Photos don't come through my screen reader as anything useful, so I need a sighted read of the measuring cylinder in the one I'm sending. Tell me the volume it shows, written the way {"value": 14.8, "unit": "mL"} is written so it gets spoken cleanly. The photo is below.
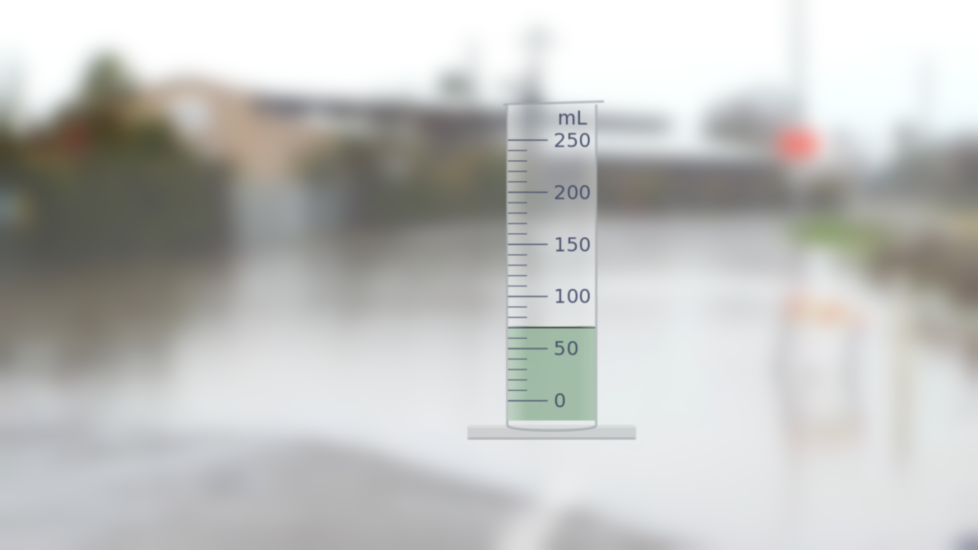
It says {"value": 70, "unit": "mL"}
